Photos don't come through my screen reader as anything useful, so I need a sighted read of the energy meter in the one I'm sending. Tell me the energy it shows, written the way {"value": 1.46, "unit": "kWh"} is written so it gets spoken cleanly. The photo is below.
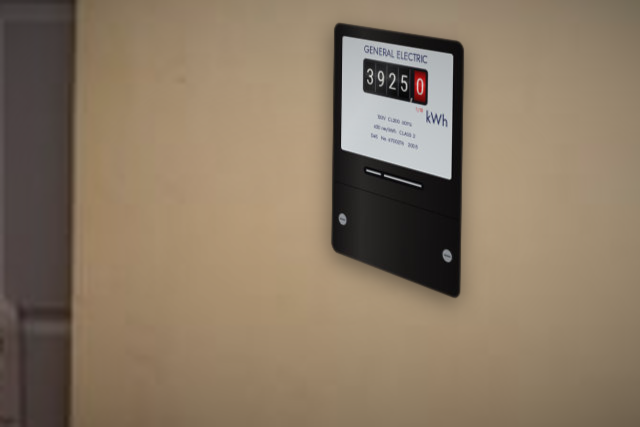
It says {"value": 3925.0, "unit": "kWh"}
